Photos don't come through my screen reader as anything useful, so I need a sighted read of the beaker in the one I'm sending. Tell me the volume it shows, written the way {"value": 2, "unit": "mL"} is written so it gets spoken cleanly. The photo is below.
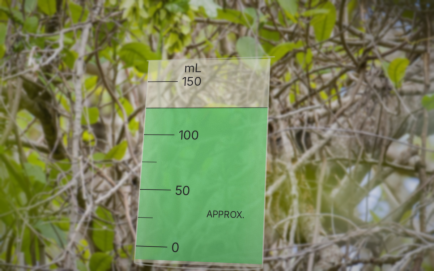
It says {"value": 125, "unit": "mL"}
